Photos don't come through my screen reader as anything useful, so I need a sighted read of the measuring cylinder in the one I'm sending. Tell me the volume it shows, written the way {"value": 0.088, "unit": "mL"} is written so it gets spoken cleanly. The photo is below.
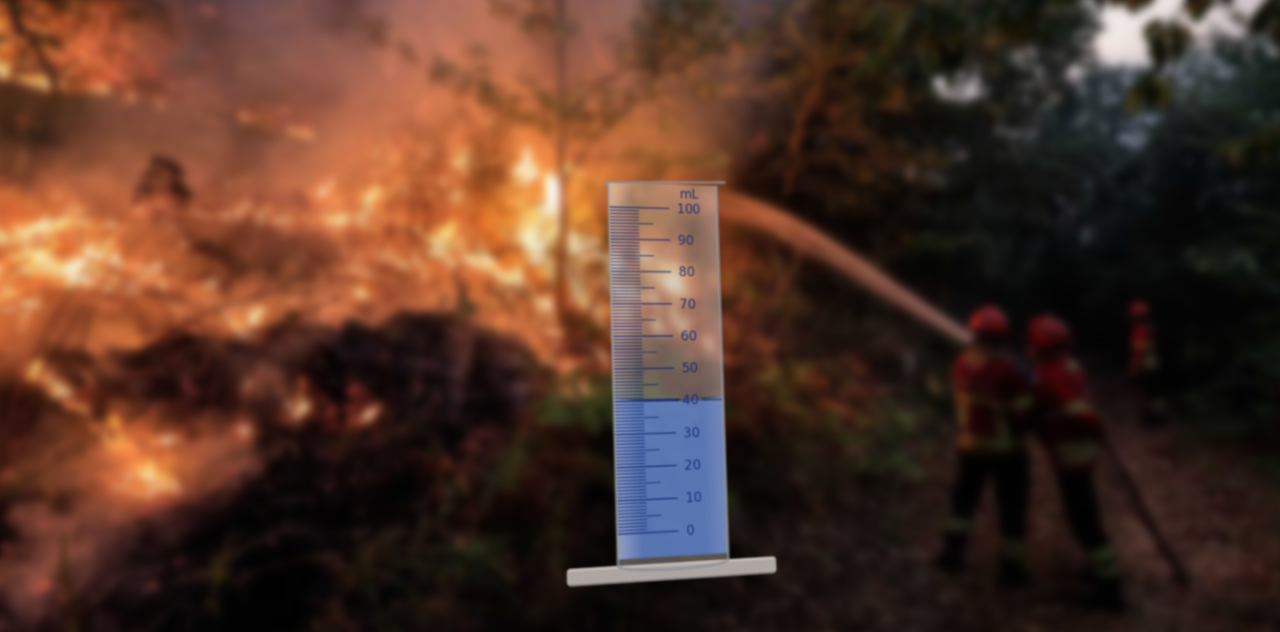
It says {"value": 40, "unit": "mL"}
